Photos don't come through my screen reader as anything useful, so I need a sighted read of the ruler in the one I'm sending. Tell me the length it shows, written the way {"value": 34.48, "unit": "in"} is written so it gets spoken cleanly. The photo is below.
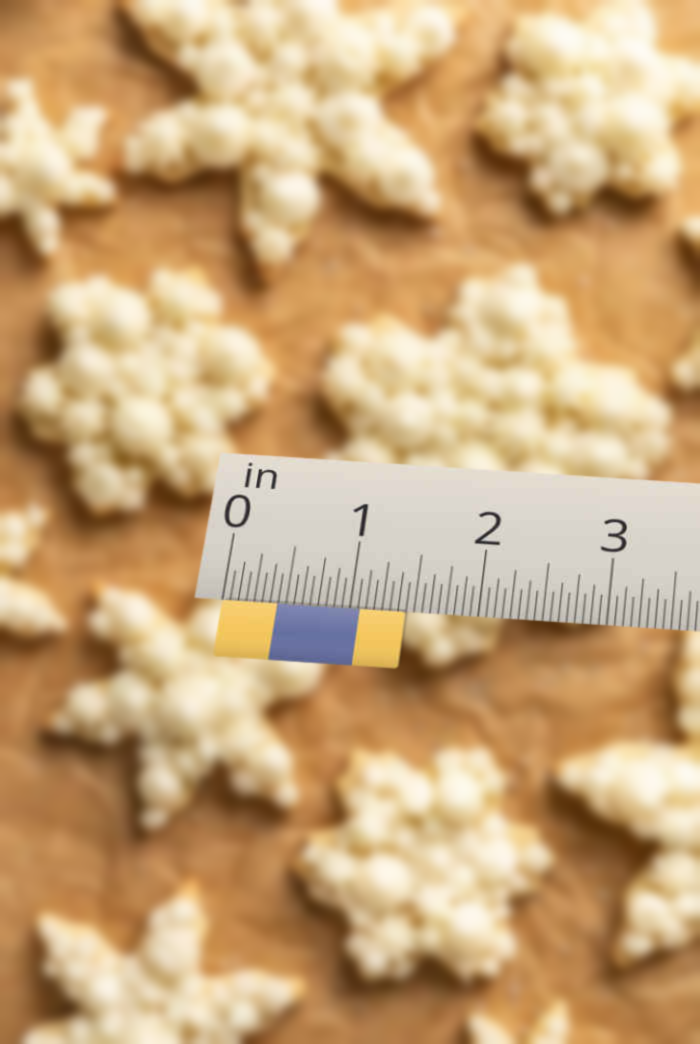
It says {"value": 1.4375, "unit": "in"}
